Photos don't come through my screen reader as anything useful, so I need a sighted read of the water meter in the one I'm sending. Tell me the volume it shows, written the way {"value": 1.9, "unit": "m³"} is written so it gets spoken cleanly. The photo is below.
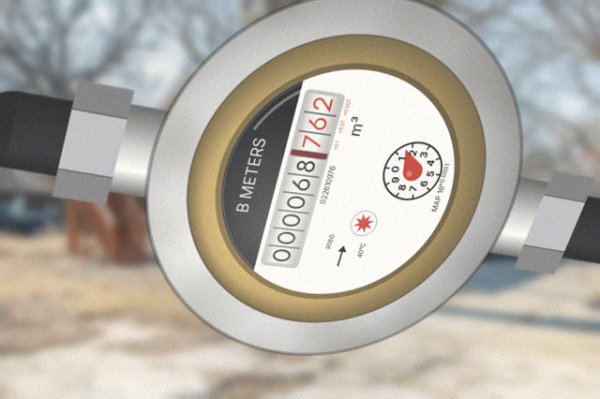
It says {"value": 68.7621, "unit": "m³"}
